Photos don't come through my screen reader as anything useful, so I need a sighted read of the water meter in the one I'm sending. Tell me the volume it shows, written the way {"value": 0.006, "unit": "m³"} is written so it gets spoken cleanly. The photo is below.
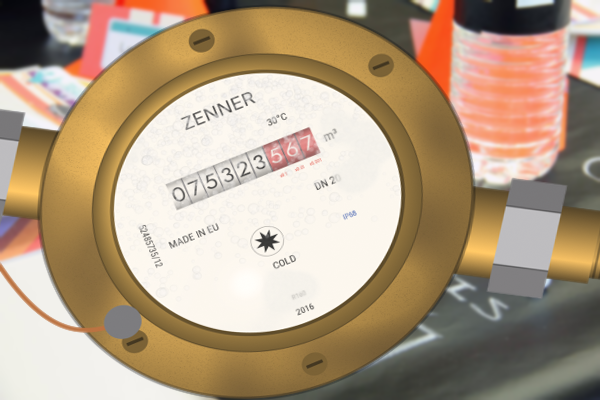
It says {"value": 75323.567, "unit": "m³"}
